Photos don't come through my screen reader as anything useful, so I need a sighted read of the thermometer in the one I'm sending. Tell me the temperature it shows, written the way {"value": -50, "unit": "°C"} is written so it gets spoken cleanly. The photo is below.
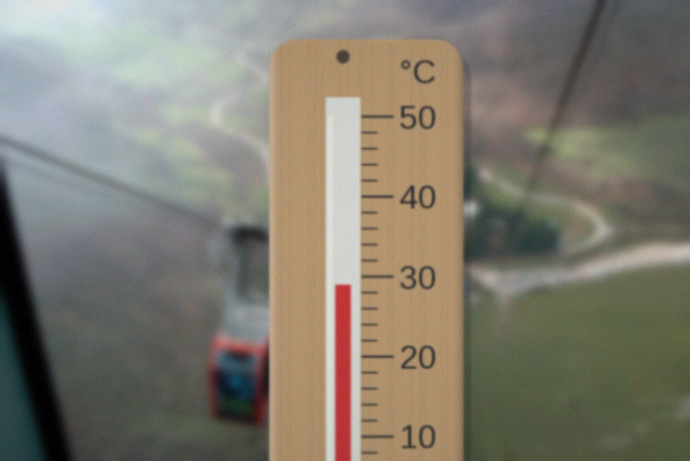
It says {"value": 29, "unit": "°C"}
